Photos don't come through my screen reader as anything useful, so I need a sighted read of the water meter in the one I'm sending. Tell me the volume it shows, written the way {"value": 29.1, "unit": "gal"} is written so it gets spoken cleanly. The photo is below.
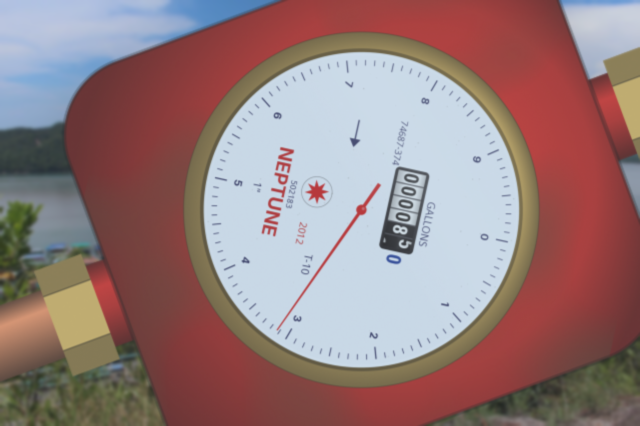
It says {"value": 853.1, "unit": "gal"}
